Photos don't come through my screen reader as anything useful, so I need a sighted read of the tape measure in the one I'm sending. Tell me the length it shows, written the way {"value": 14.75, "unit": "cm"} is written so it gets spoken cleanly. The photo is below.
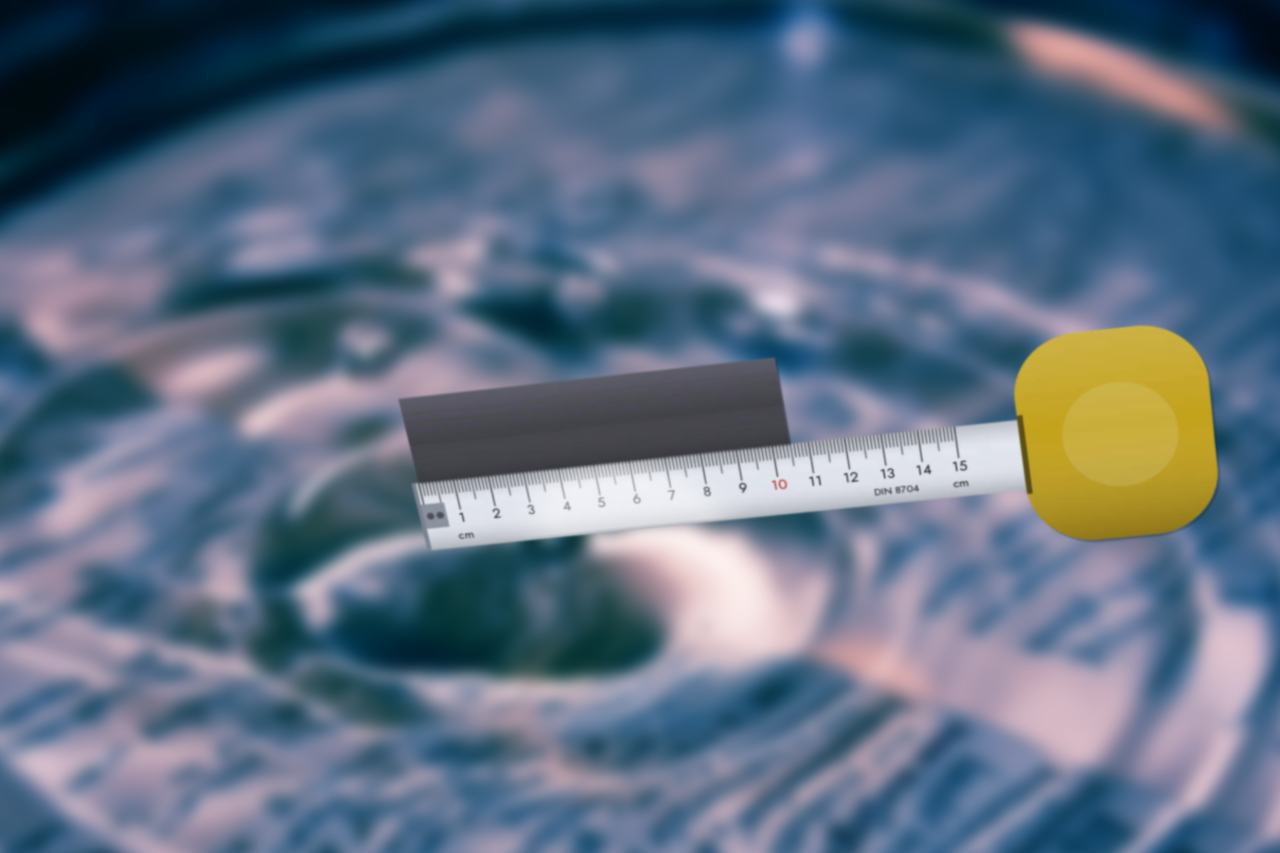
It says {"value": 10.5, "unit": "cm"}
